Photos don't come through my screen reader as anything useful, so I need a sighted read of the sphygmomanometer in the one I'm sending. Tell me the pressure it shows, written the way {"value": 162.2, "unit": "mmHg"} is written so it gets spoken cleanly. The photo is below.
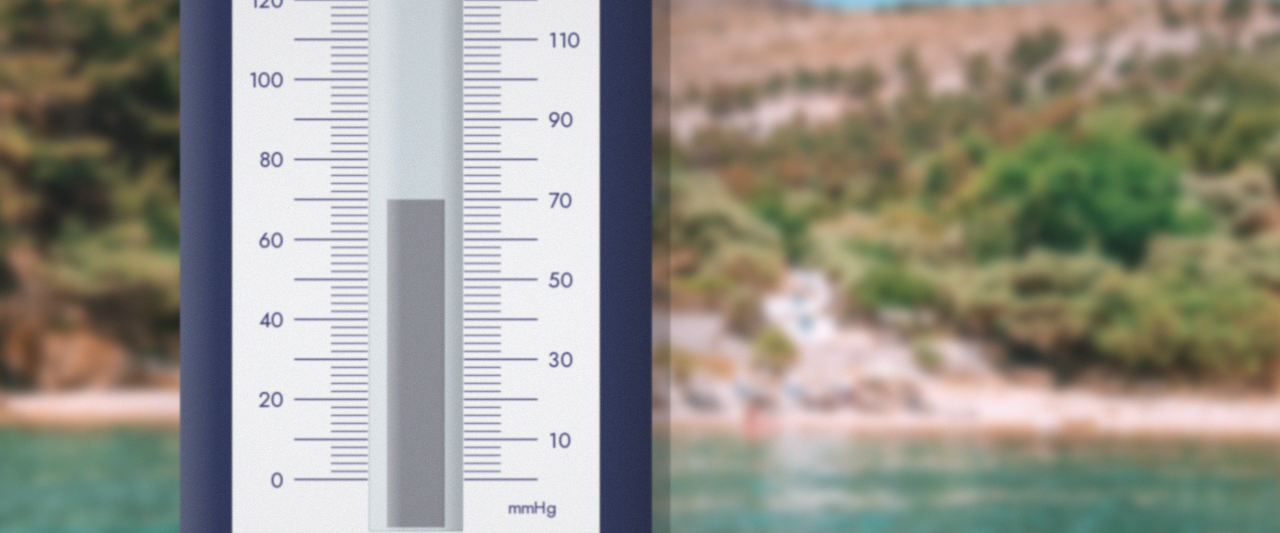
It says {"value": 70, "unit": "mmHg"}
